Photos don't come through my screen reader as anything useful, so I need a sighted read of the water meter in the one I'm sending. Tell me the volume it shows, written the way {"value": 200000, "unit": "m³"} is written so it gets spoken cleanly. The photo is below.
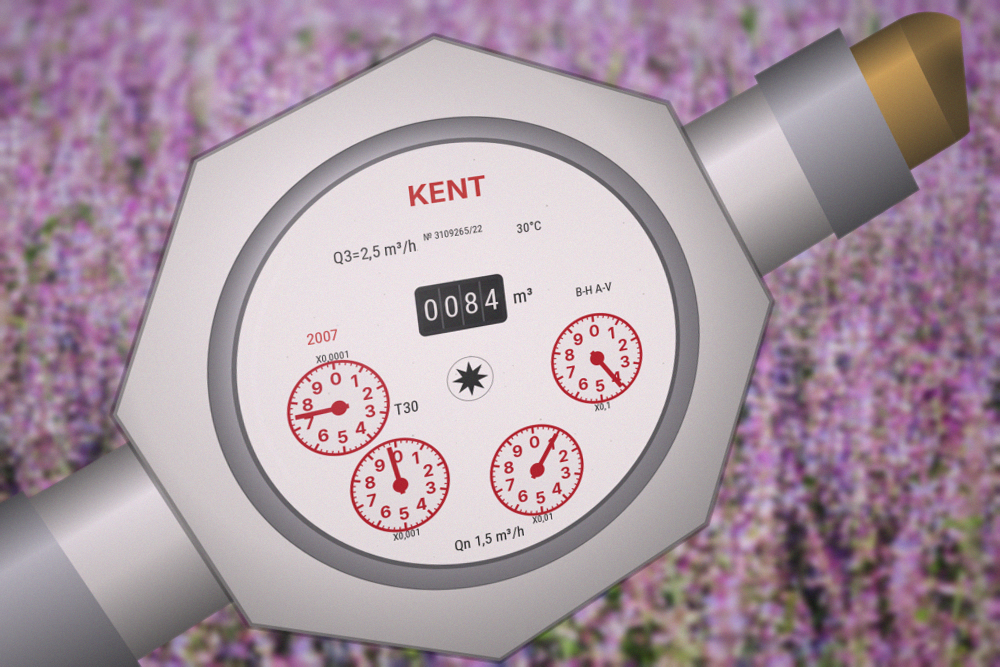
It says {"value": 84.4097, "unit": "m³"}
